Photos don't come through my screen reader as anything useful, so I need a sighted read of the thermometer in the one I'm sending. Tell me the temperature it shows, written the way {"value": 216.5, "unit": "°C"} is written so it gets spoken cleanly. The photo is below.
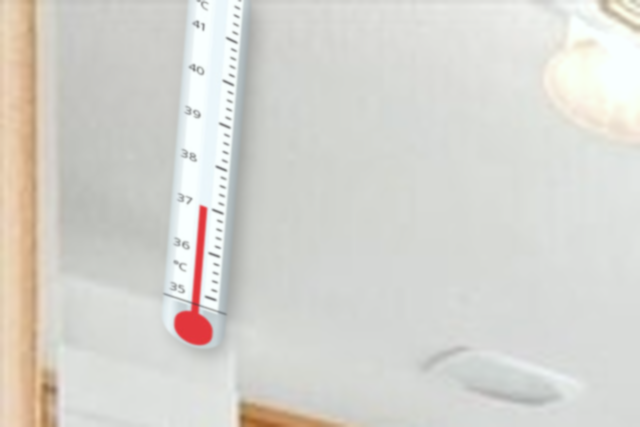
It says {"value": 37, "unit": "°C"}
